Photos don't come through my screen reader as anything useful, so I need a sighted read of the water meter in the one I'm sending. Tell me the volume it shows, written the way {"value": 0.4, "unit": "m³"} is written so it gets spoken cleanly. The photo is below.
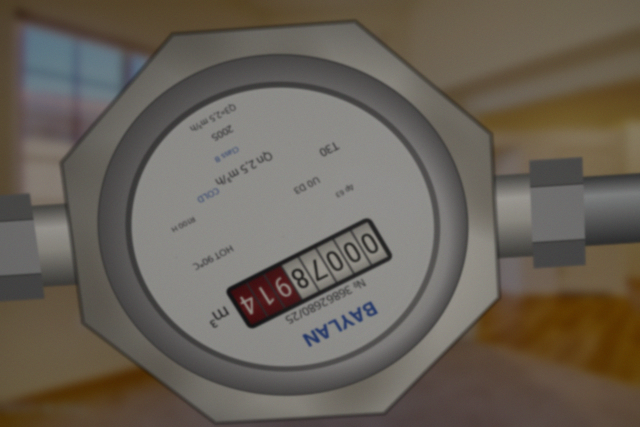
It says {"value": 78.914, "unit": "m³"}
